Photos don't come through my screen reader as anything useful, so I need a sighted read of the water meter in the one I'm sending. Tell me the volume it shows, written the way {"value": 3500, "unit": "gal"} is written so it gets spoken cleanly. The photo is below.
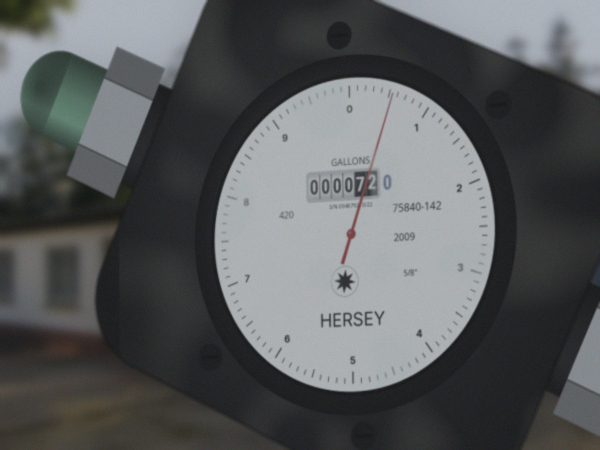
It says {"value": 720.5, "unit": "gal"}
